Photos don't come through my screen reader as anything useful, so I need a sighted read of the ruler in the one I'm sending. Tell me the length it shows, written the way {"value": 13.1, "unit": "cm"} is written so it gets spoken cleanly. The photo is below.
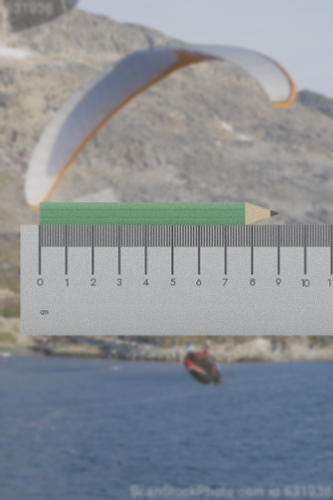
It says {"value": 9, "unit": "cm"}
